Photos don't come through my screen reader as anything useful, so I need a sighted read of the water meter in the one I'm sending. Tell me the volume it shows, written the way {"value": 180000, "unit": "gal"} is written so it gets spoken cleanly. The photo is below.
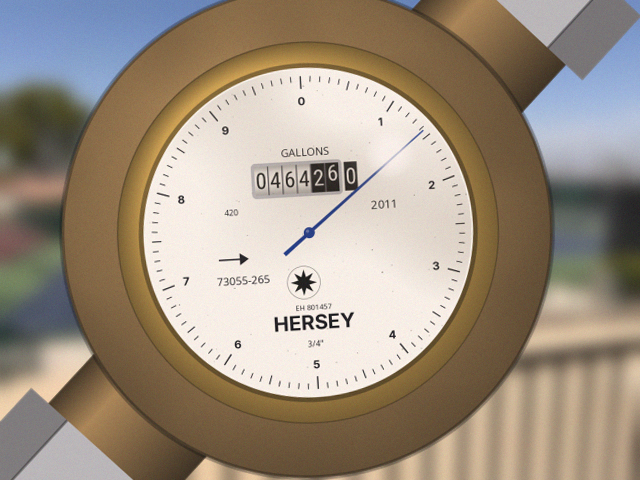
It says {"value": 464261.4, "unit": "gal"}
